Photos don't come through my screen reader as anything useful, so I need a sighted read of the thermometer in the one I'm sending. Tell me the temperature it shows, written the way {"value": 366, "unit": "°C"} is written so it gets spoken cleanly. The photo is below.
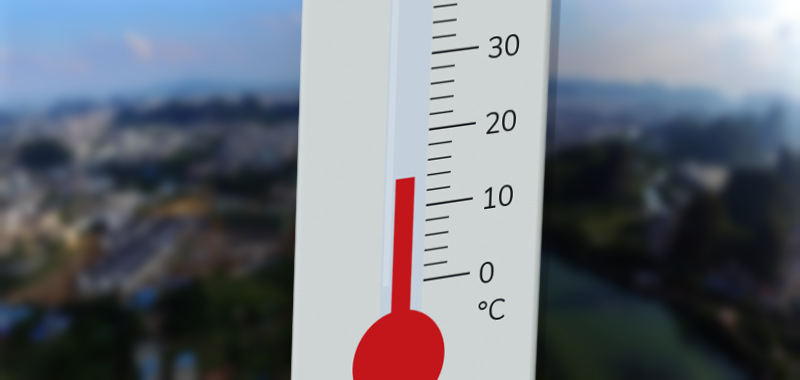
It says {"value": 14, "unit": "°C"}
